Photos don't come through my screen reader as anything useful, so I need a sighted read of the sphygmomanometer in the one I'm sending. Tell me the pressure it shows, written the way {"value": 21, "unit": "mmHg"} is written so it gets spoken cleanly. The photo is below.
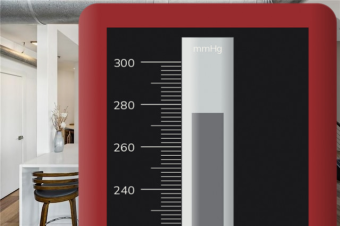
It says {"value": 276, "unit": "mmHg"}
